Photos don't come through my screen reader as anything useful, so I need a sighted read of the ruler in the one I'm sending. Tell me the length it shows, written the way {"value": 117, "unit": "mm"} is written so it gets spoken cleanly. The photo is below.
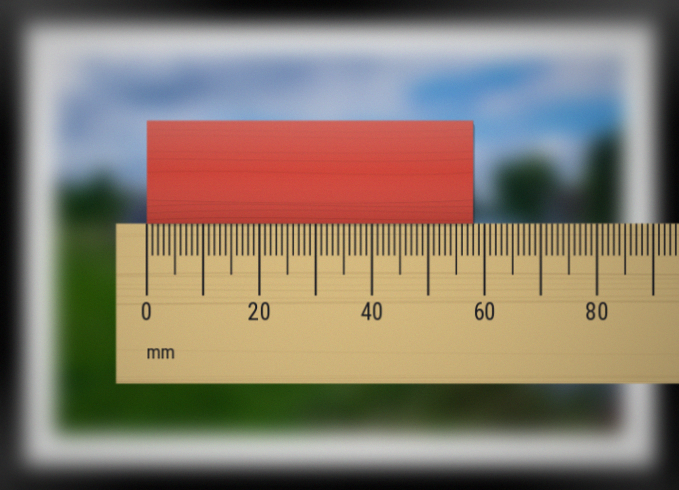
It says {"value": 58, "unit": "mm"}
